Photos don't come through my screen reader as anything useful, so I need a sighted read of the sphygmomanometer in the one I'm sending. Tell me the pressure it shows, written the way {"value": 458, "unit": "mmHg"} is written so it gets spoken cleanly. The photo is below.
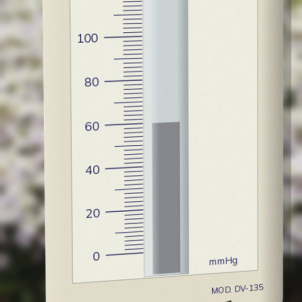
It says {"value": 60, "unit": "mmHg"}
